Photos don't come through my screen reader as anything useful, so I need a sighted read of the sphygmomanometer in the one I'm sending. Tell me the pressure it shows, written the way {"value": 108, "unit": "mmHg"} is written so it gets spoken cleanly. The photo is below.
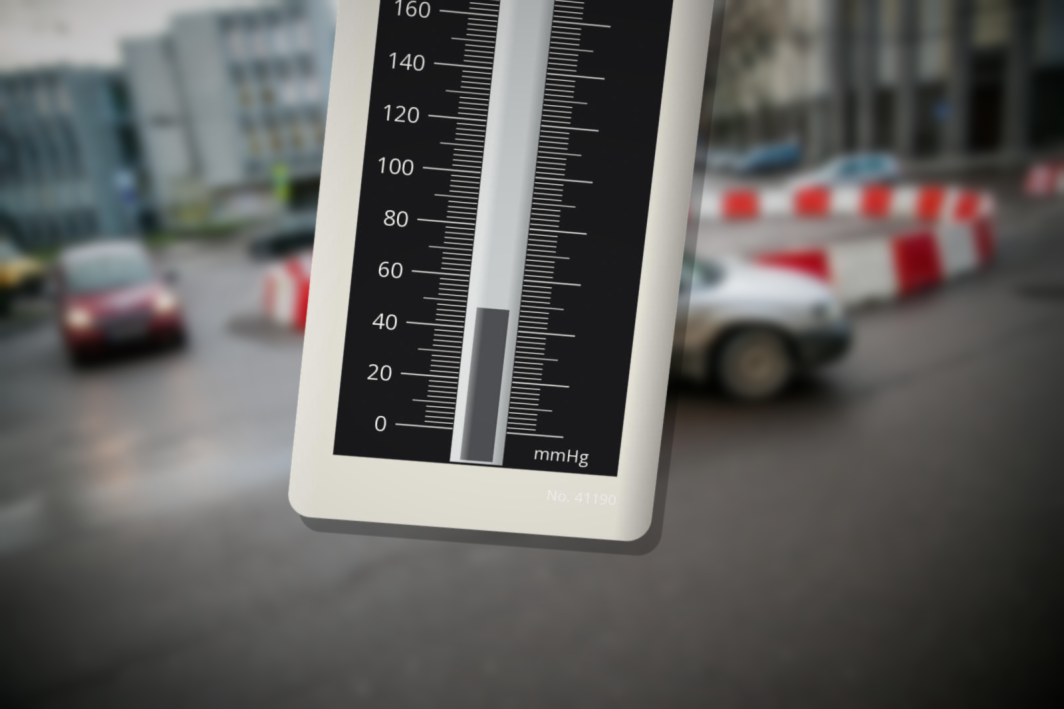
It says {"value": 48, "unit": "mmHg"}
